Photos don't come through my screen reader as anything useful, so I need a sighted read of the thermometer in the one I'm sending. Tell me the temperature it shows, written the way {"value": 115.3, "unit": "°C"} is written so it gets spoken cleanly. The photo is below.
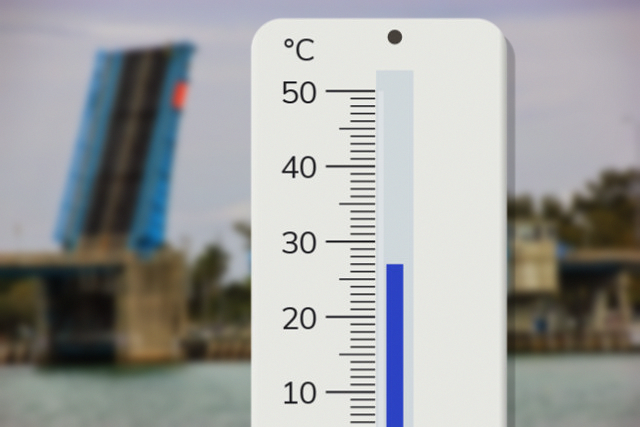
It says {"value": 27, "unit": "°C"}
